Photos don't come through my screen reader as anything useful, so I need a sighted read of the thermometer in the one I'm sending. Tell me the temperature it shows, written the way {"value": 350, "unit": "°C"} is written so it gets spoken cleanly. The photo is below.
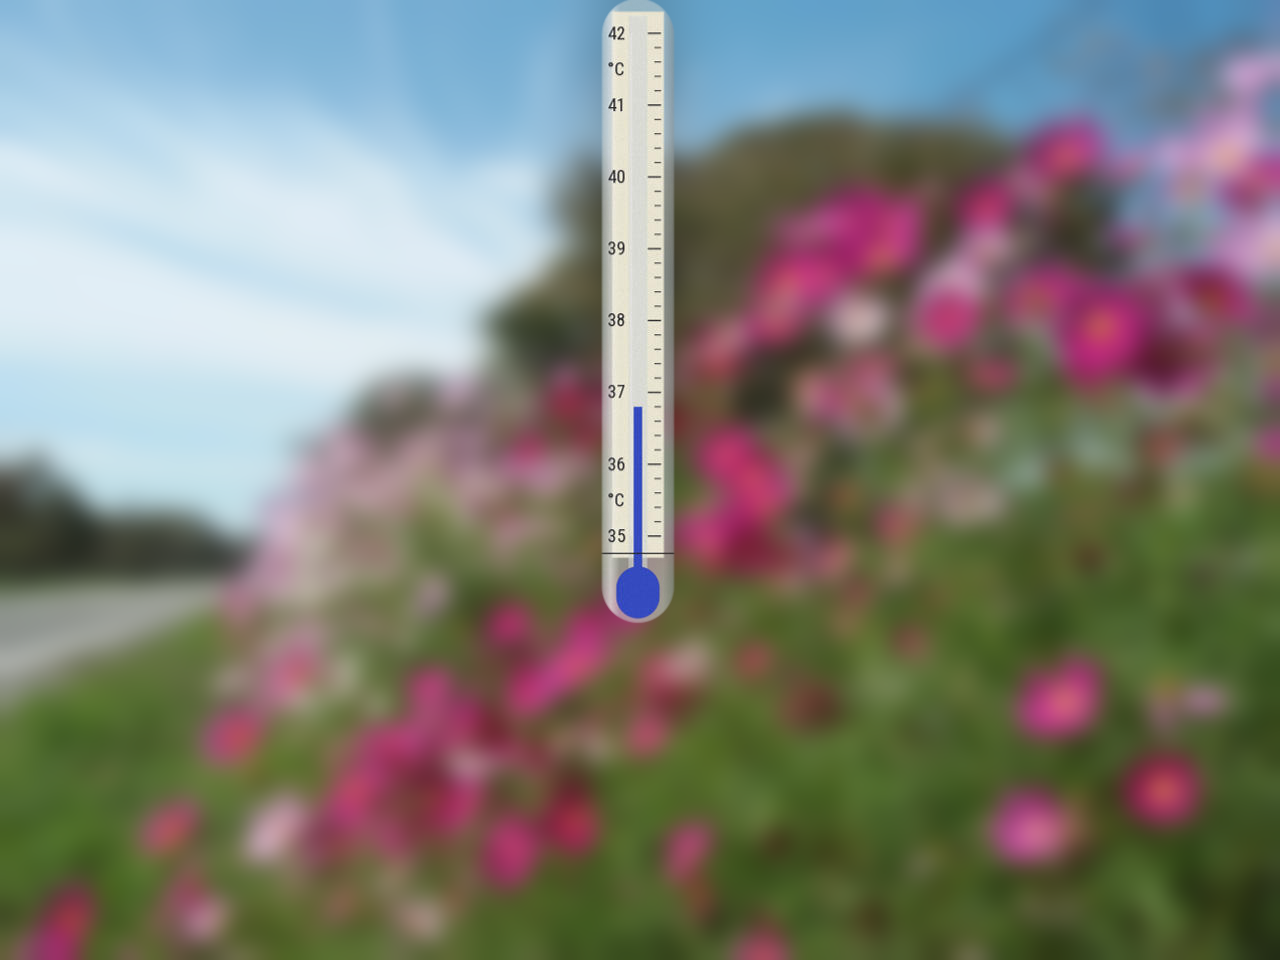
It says {"value": 36.8, "unit": "°C"}
